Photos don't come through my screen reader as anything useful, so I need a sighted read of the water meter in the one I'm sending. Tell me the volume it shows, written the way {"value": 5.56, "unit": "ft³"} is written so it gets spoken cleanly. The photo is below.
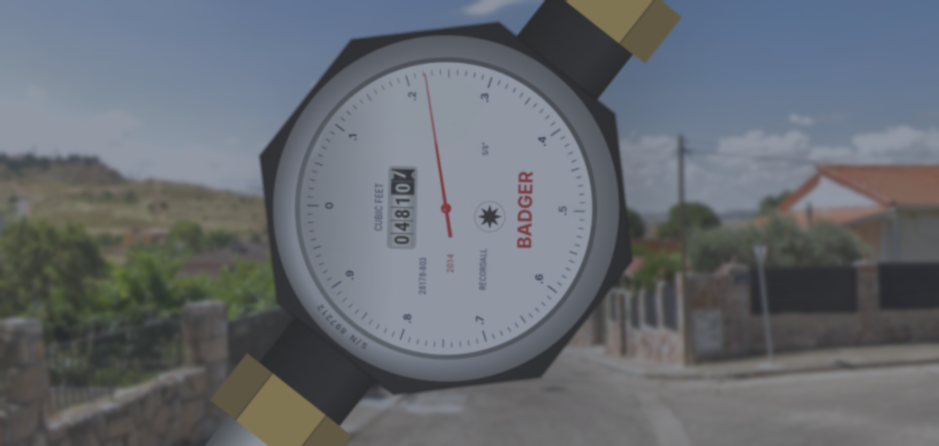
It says {"value": 48107.22, "unit": "ft³"}
